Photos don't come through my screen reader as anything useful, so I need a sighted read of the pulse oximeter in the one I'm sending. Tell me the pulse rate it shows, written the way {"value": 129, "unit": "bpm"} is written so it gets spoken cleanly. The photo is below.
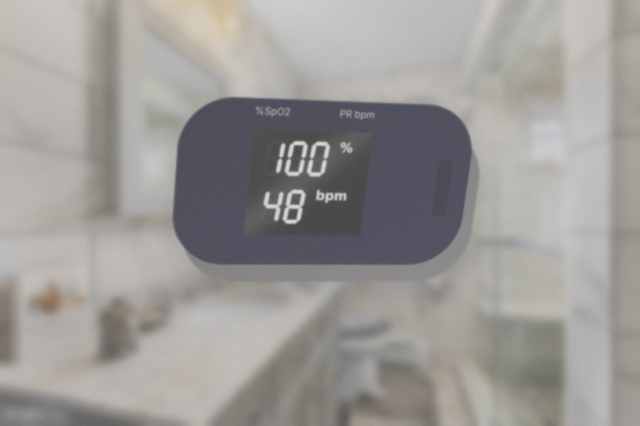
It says {"value": 48, "unit": "bpm"}
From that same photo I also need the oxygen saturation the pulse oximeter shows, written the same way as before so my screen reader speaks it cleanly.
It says {"value": 100, "unit": "%"}
